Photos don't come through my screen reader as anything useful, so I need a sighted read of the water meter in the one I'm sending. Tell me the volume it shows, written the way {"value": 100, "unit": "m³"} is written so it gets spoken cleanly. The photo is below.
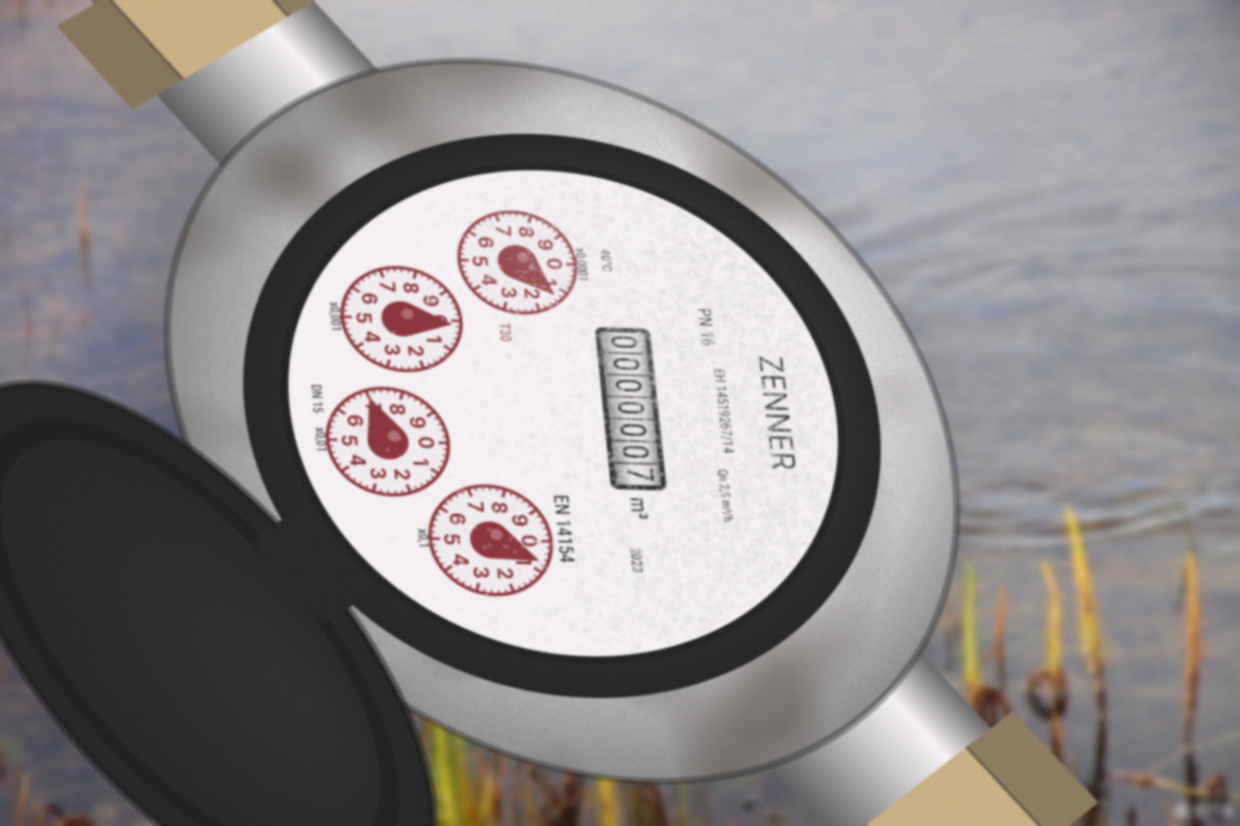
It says {"value": 7.0701, "unit": "m³"}
